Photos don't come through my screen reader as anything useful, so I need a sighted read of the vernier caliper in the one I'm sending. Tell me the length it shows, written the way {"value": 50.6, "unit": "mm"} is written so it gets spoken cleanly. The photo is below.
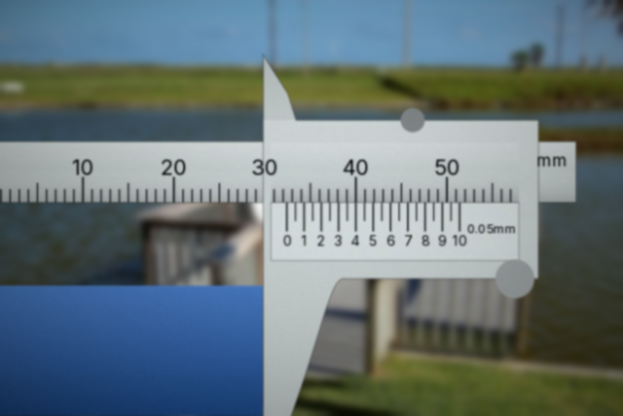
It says {"value": 32.4, "unit": "mm"}
